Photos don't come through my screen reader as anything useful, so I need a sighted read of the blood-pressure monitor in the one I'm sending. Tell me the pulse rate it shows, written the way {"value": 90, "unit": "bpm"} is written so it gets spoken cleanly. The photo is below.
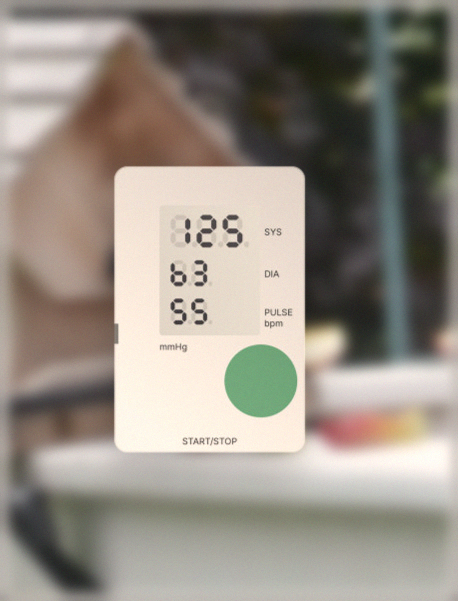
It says {"value": 55, "unit": "bpm"}
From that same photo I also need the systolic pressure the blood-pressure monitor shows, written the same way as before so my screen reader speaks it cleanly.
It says {"value": 125, "unit": "mmHg"}
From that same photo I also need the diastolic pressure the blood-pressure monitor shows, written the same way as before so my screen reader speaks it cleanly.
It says {"value": 63, "unit": "mmHg"}
